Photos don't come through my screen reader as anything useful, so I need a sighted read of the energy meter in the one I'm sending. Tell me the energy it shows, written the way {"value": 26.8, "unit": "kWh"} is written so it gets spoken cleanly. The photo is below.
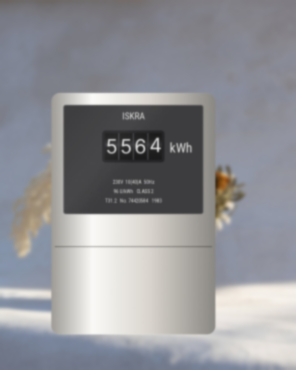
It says {"value": 5564, "unit": "kWh"}
